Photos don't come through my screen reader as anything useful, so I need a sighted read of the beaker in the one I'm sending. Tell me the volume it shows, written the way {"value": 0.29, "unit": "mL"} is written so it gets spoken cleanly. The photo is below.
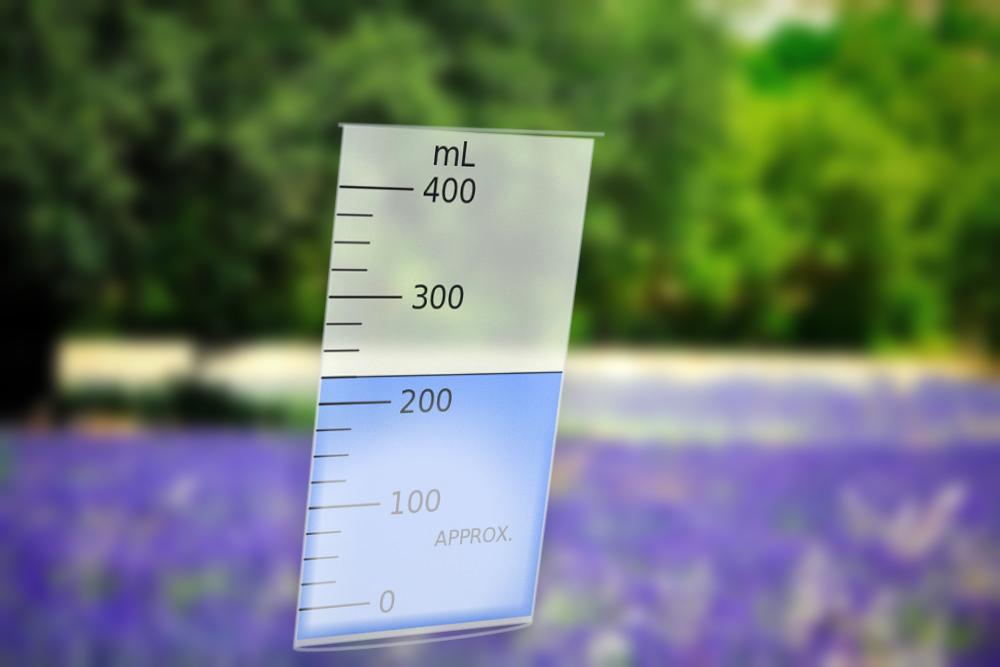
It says {"value": 225, "unit": "mL"}
